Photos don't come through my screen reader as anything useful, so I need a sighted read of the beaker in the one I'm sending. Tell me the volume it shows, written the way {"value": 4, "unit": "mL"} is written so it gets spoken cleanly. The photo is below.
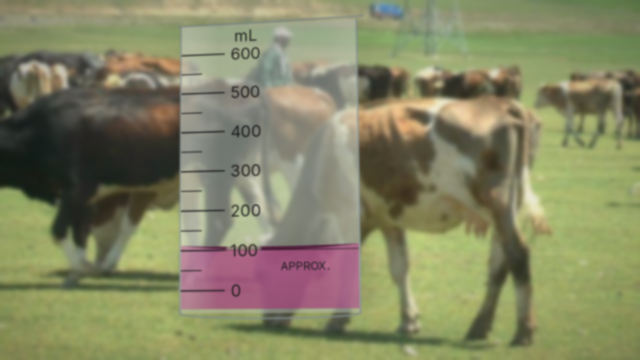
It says {"value": 100, "unit": "mL"}
